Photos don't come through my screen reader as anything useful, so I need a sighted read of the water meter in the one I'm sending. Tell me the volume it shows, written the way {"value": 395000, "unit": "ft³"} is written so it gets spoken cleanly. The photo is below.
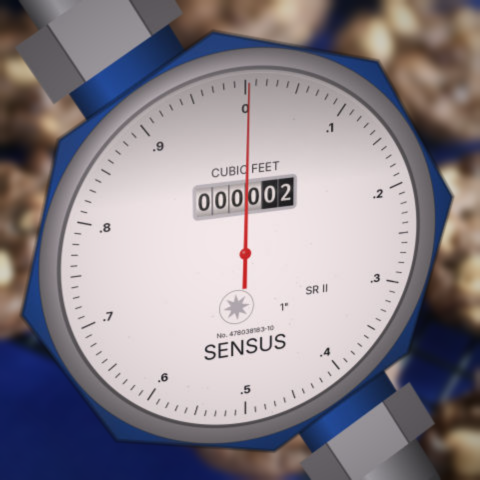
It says {"value": 2.00, "unit": "ft³"}
